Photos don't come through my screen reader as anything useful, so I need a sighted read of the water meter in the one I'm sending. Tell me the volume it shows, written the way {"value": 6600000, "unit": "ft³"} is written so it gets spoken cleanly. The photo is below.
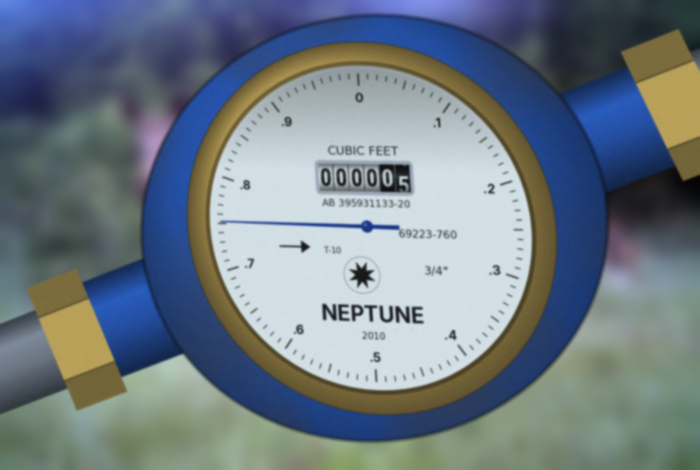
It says {"value": 4.75, "unit": "ft³"}
